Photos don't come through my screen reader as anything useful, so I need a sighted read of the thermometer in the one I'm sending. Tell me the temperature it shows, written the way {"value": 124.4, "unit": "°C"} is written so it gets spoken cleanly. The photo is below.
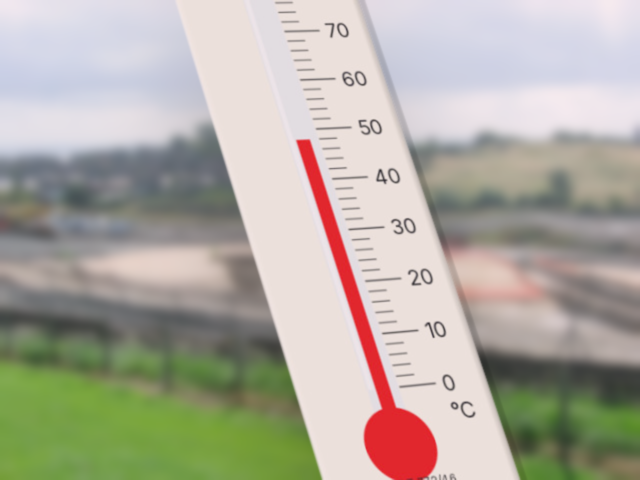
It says {"value": 48, "unit": "°C"}
